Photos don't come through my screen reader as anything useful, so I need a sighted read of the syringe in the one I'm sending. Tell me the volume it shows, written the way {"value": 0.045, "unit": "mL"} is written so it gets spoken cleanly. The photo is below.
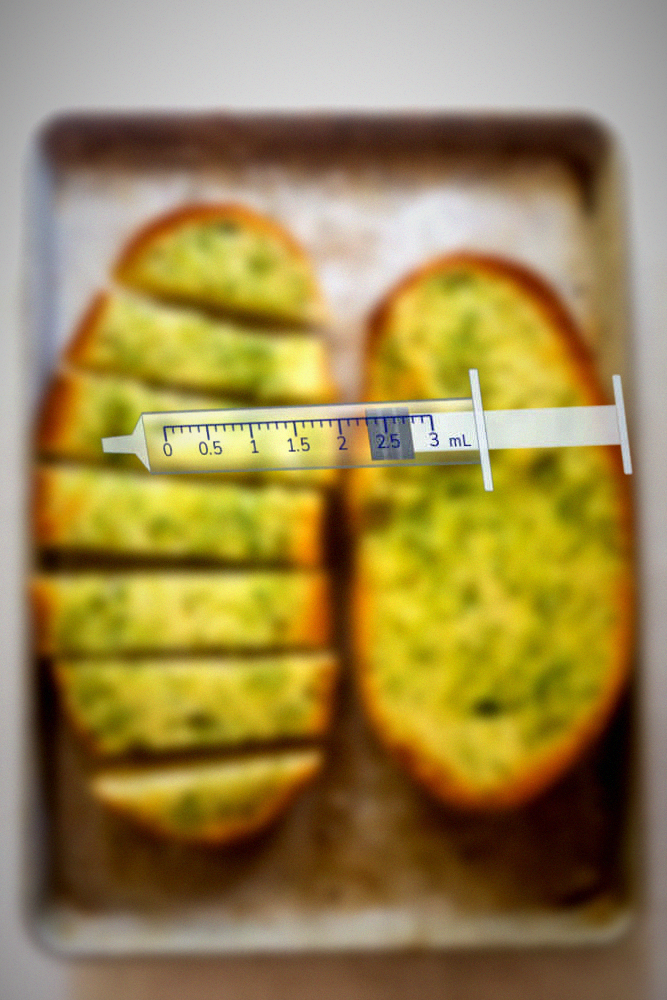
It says {"value": 2.3, "unit": "mL"}
